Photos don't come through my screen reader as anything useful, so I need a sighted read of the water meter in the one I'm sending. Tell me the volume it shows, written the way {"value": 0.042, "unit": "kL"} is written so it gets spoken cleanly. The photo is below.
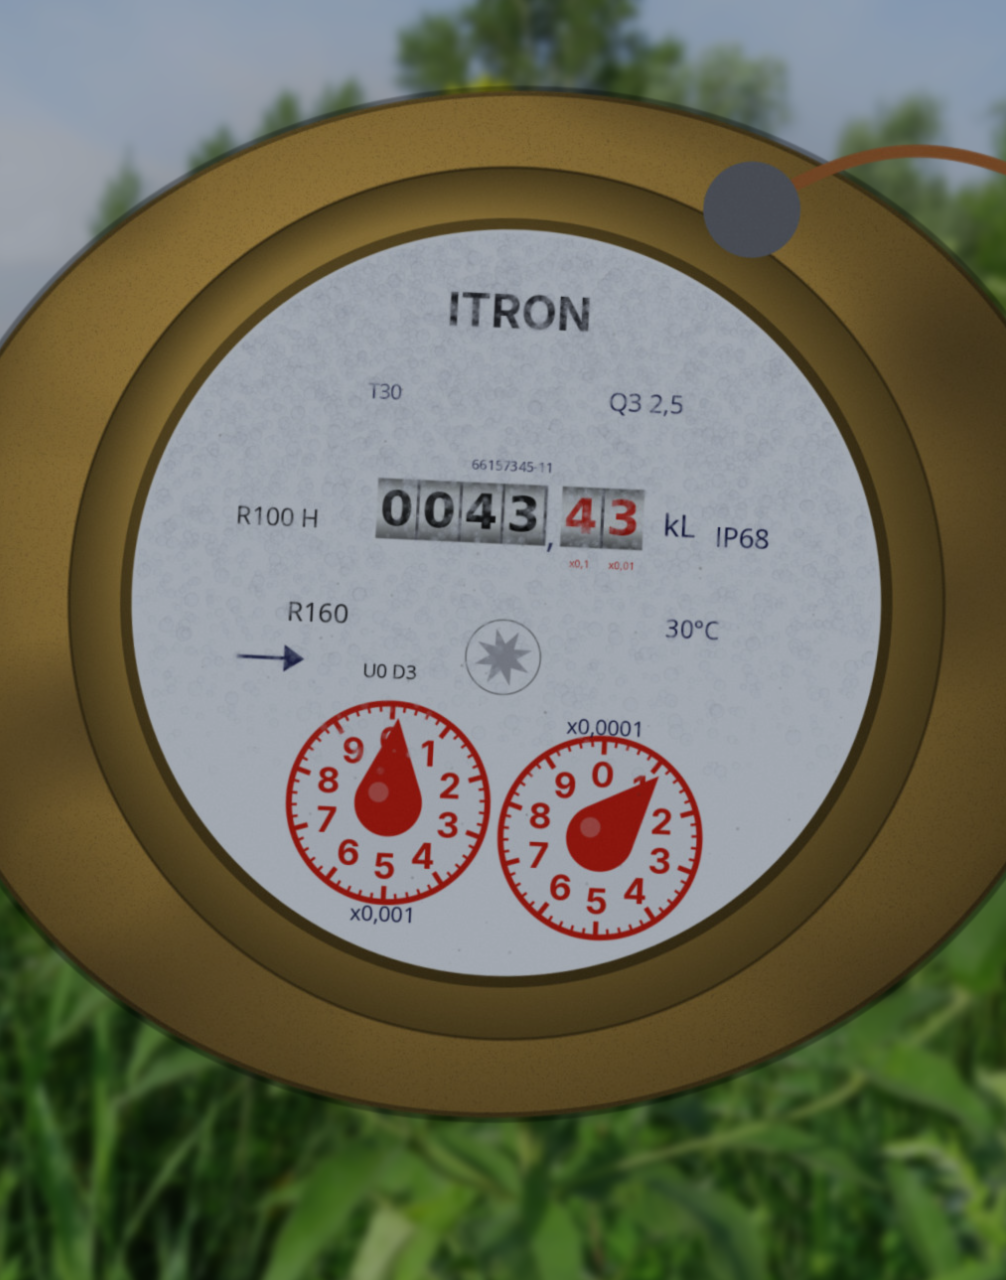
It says {"value": 43.4301, "unit": "kL"}
